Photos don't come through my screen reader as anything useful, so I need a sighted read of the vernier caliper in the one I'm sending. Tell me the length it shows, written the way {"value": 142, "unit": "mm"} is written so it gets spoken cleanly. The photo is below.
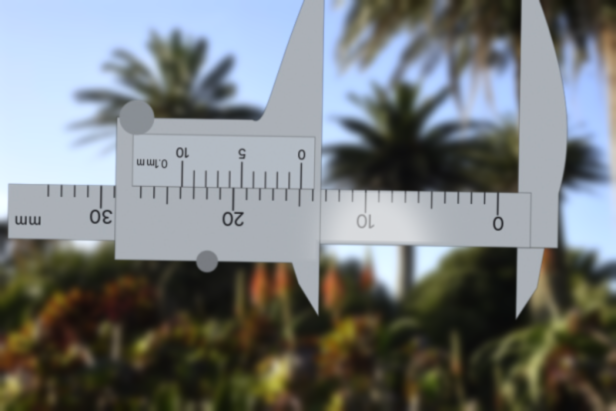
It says {"value": 14.9, "unit": "mm"}
